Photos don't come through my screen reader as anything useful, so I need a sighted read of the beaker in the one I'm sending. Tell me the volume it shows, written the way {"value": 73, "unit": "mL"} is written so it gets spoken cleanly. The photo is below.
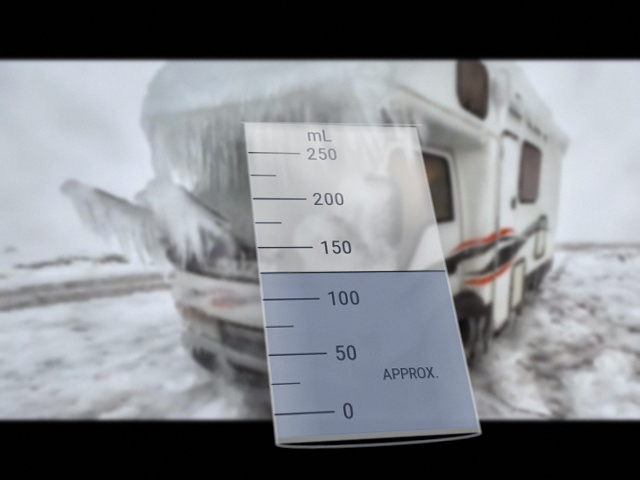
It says {"value": 125, "unit": "mL"}
